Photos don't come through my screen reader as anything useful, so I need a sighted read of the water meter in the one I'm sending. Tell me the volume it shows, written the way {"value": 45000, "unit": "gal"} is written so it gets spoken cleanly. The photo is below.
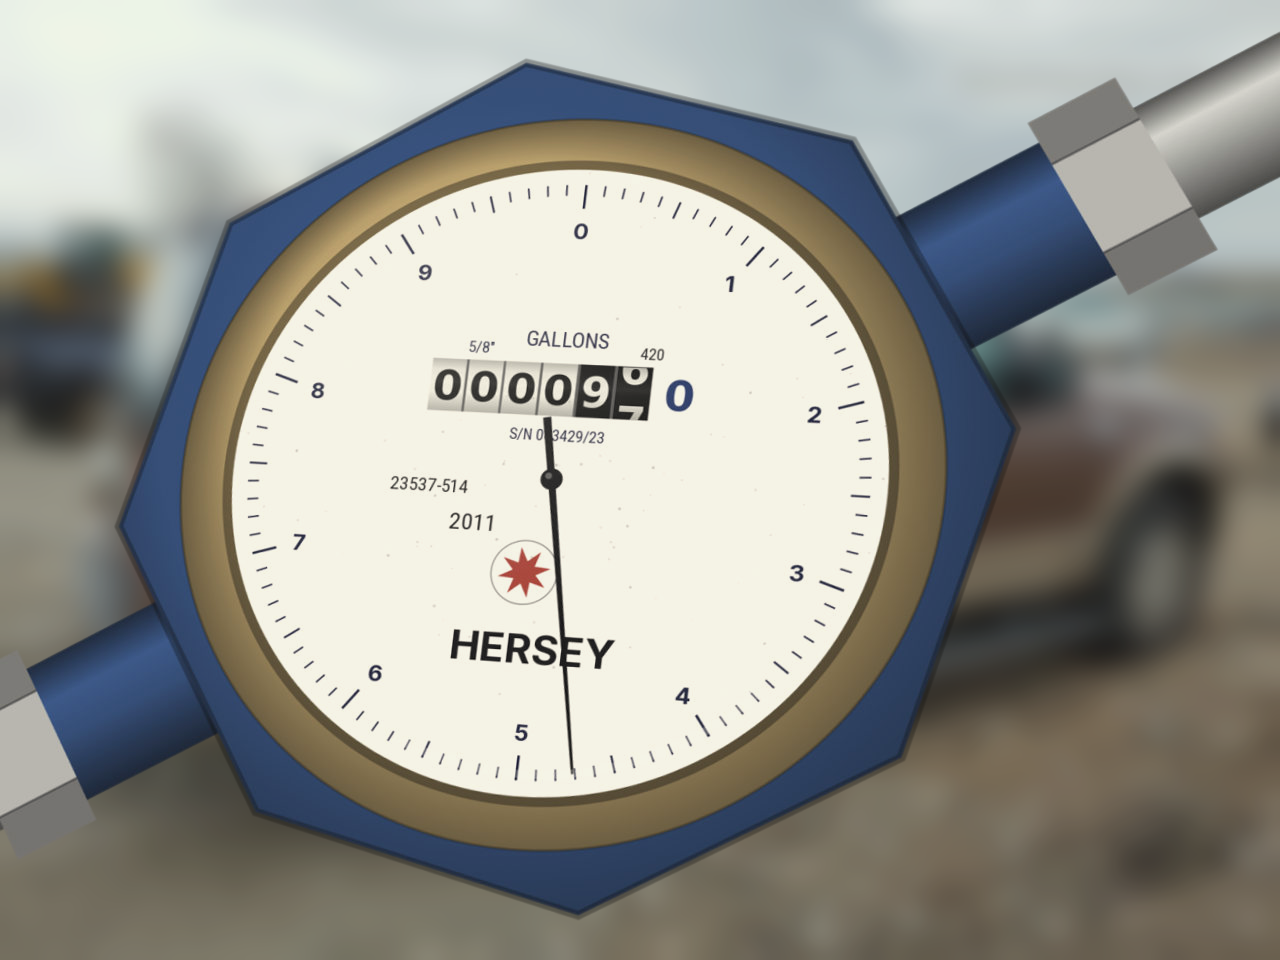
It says {"value": 964.7, "unit": "gal"}
